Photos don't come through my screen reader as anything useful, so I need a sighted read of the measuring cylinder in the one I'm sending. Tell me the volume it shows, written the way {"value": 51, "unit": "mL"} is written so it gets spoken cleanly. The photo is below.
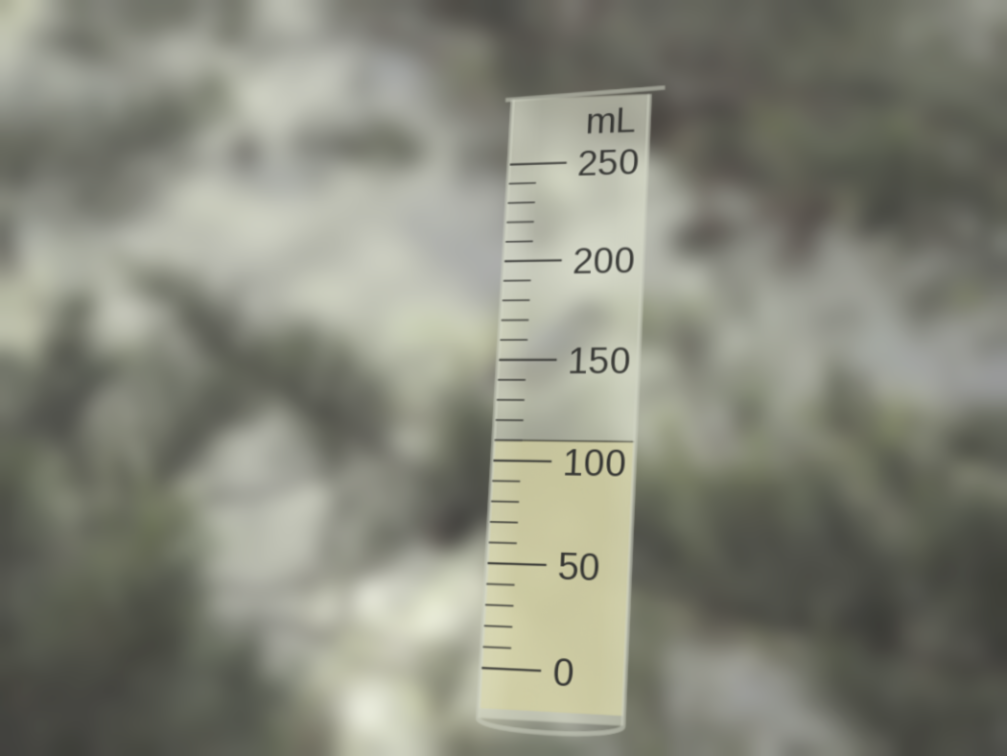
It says {"value": 110, "unit": "mL"}
